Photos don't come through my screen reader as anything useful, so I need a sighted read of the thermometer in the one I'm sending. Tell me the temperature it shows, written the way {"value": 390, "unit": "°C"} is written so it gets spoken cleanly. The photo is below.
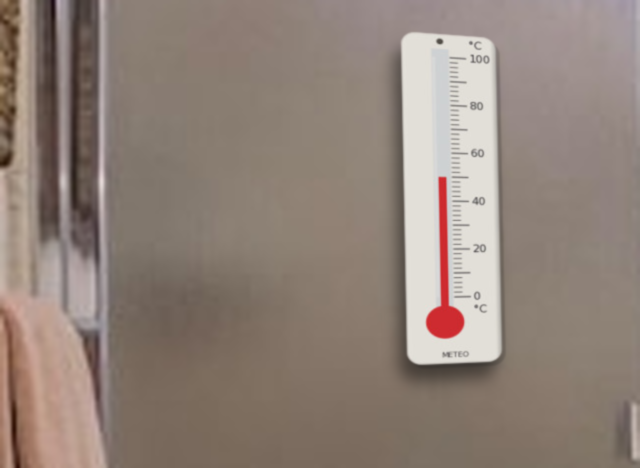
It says {"value": 50, "unit": "°C"}
